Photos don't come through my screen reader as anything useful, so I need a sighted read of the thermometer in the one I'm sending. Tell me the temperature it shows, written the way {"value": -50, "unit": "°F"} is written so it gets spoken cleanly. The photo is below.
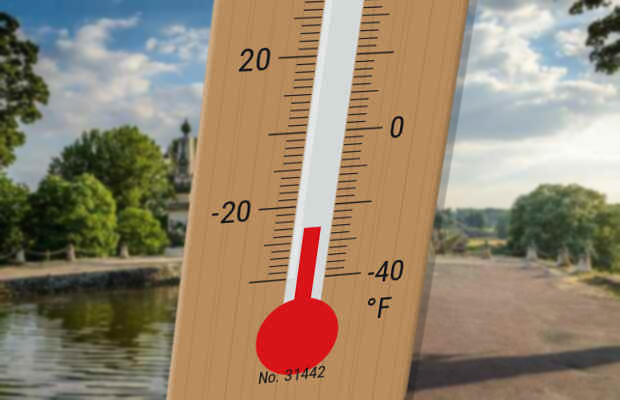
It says {"value": -26, "unit": "°F"}
